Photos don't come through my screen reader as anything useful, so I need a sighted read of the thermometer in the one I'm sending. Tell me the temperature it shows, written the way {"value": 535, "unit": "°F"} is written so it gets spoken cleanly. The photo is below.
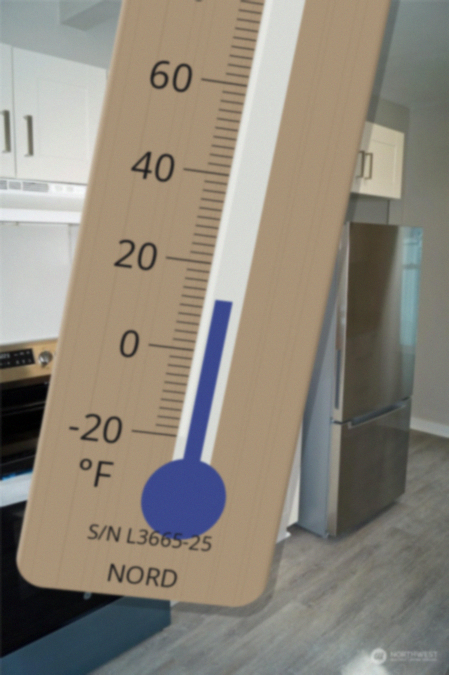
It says {"value": 12, "unit": "°F"}
